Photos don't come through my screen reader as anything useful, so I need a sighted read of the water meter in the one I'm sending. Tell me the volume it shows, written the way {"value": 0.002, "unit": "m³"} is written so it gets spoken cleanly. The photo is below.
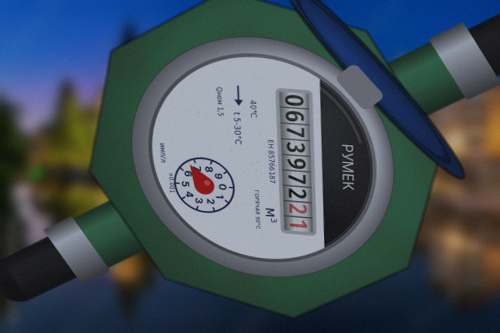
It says {"value": 673972.216, "unit": "m³"}
